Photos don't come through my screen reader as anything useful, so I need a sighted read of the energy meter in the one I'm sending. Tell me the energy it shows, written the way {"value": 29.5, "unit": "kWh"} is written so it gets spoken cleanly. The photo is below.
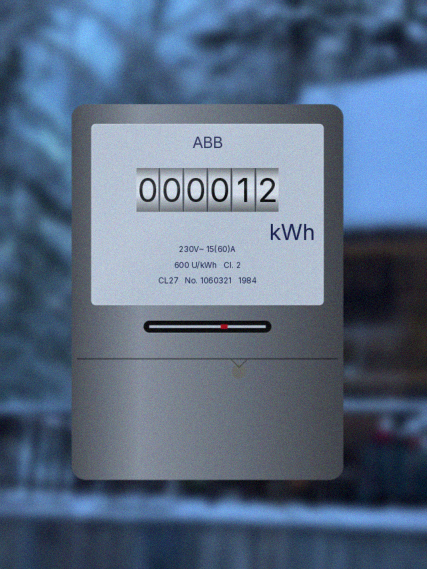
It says {"value": 12, "unit": "kWh"}
